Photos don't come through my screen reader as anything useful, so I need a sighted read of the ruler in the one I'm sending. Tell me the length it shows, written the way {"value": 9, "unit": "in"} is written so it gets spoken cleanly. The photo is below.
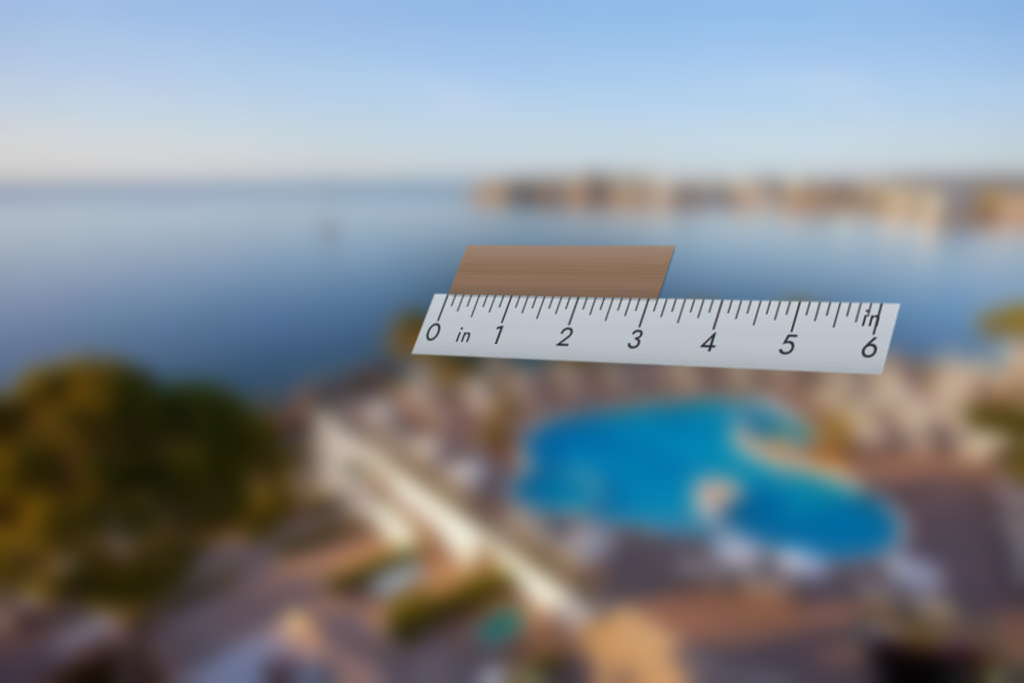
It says {"value": 3.125, "unit": "in"}
